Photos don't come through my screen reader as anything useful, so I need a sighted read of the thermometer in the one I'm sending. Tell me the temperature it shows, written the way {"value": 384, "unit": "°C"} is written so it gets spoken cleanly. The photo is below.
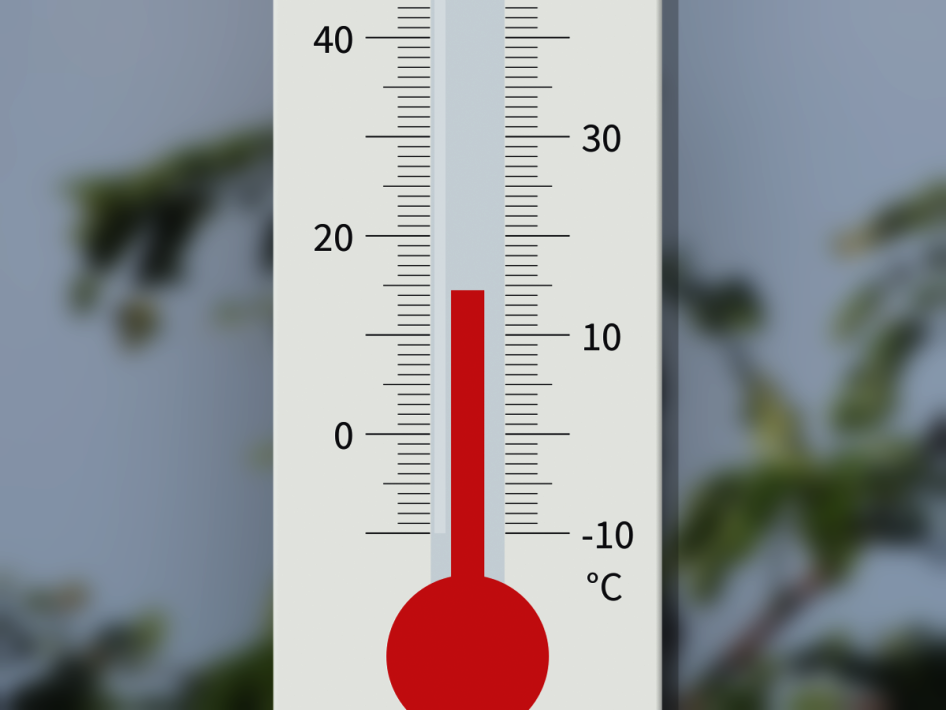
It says {"value": 14.5, "unit": "°C"}
